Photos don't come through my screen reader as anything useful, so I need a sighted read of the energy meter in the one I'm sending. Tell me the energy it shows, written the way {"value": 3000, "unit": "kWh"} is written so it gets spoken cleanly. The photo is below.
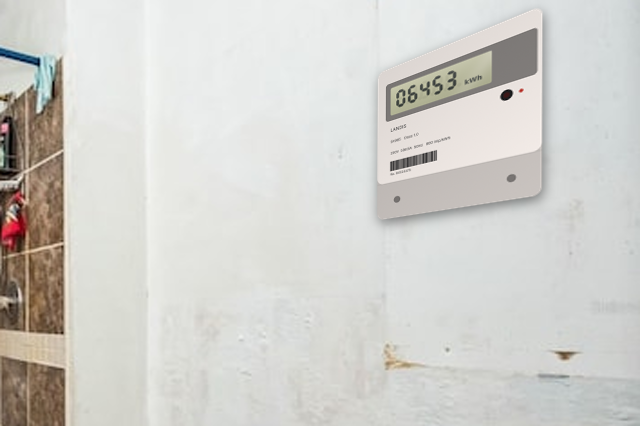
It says {"value": 6453, "unit": "kWh"}
